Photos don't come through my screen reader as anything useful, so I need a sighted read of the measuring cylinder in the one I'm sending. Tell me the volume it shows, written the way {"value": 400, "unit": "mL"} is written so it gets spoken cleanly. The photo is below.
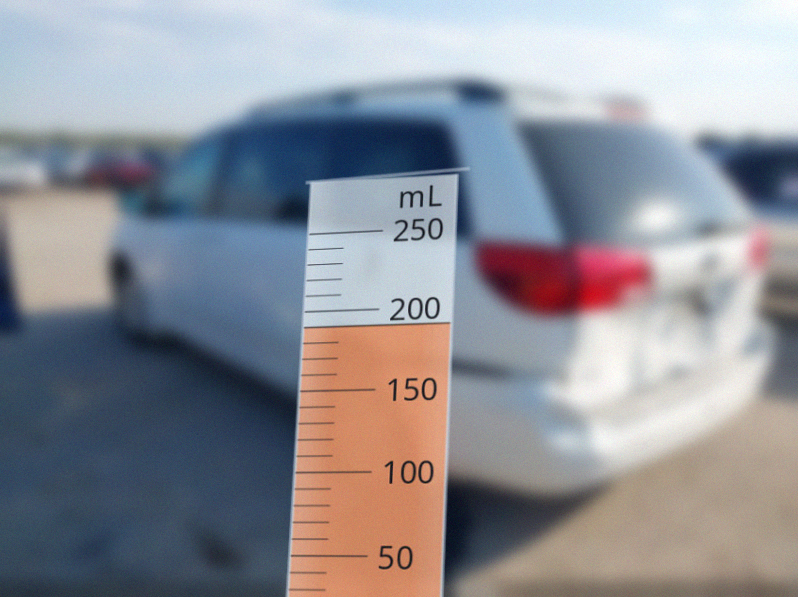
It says {"value": 190, "unit": "mL"}
